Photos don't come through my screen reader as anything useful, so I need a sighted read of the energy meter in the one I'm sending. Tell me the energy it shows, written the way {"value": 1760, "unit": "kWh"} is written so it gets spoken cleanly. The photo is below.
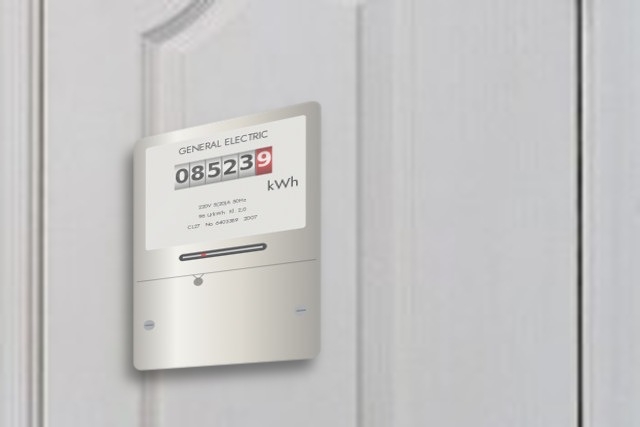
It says {"value": 8523.9, "unit": "kWh"}
